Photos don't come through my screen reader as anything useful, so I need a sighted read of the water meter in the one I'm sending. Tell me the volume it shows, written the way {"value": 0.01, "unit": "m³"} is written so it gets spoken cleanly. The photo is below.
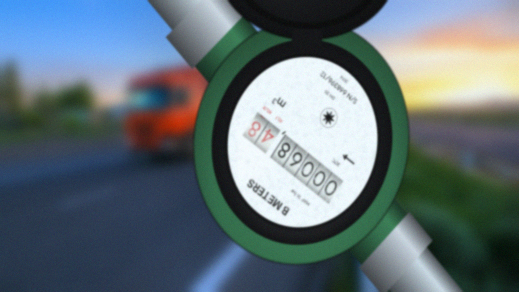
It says {"value": 68.48, "unit": "m³"}
